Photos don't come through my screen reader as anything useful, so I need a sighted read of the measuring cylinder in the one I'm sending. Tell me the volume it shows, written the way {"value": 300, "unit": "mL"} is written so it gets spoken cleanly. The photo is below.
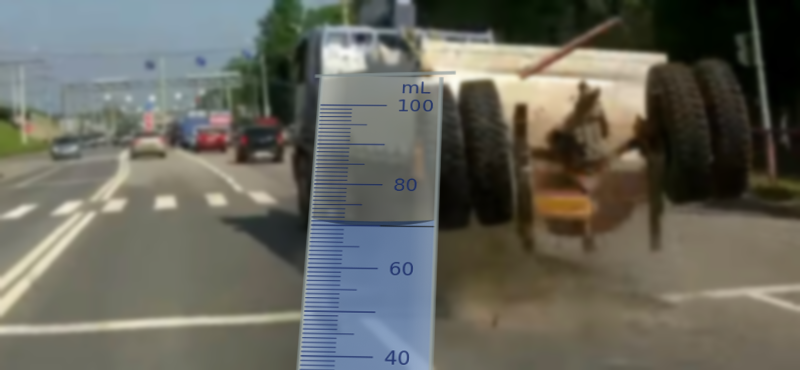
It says {"value": 70, "unit": "mL"}
